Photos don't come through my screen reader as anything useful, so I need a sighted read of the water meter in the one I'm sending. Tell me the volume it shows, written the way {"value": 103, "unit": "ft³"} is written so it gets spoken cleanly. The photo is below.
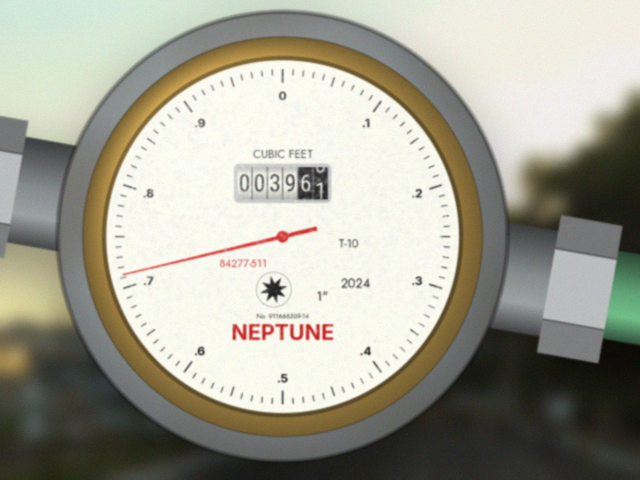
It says {"value": 3960.71, "unit": "ft³"}
